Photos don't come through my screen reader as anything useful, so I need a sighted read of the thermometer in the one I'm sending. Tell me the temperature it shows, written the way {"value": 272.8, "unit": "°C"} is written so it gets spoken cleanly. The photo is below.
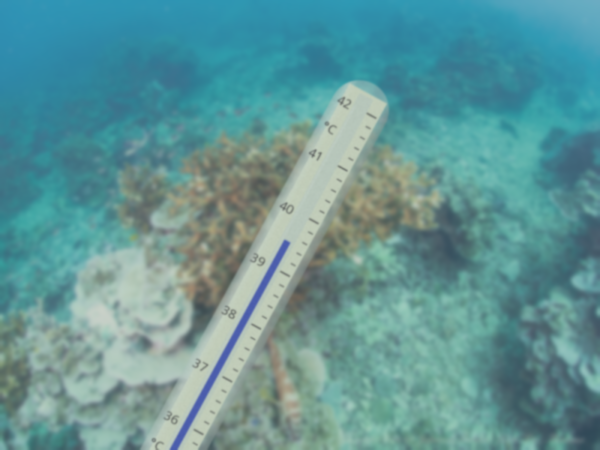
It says {"value": 39.5, "unit": "°C"}
